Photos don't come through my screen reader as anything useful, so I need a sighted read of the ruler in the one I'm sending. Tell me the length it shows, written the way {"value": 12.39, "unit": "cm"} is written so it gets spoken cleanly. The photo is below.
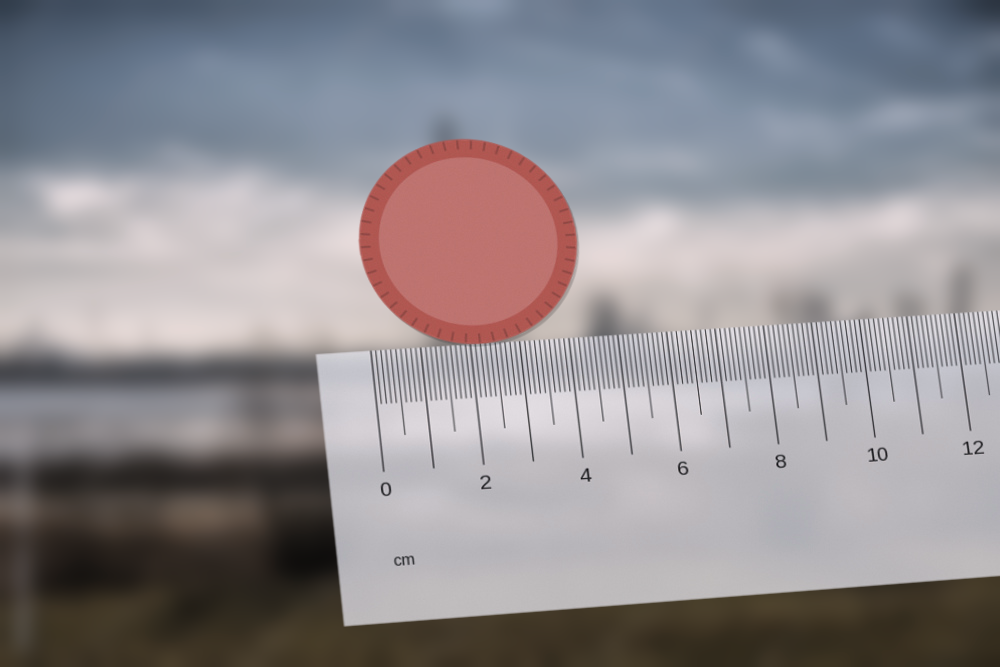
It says {"value": 4.4, "unit": "cm"}
